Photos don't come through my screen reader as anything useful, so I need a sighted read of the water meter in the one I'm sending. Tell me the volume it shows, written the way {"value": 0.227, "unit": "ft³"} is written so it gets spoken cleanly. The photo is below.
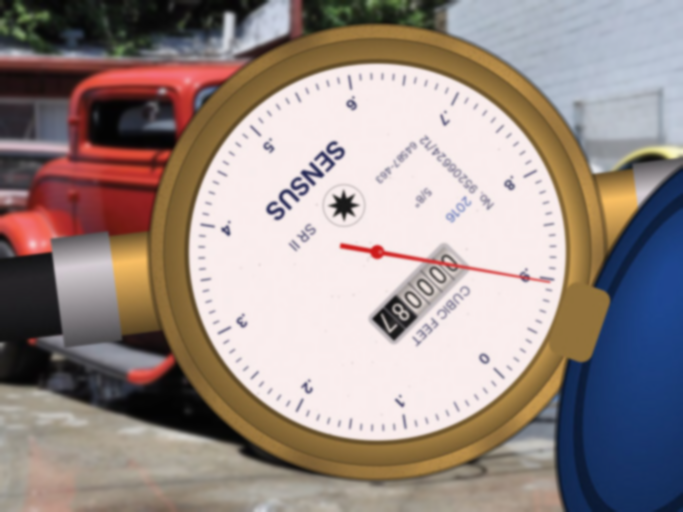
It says {"value": 86.90, "unit": "ft³"}
